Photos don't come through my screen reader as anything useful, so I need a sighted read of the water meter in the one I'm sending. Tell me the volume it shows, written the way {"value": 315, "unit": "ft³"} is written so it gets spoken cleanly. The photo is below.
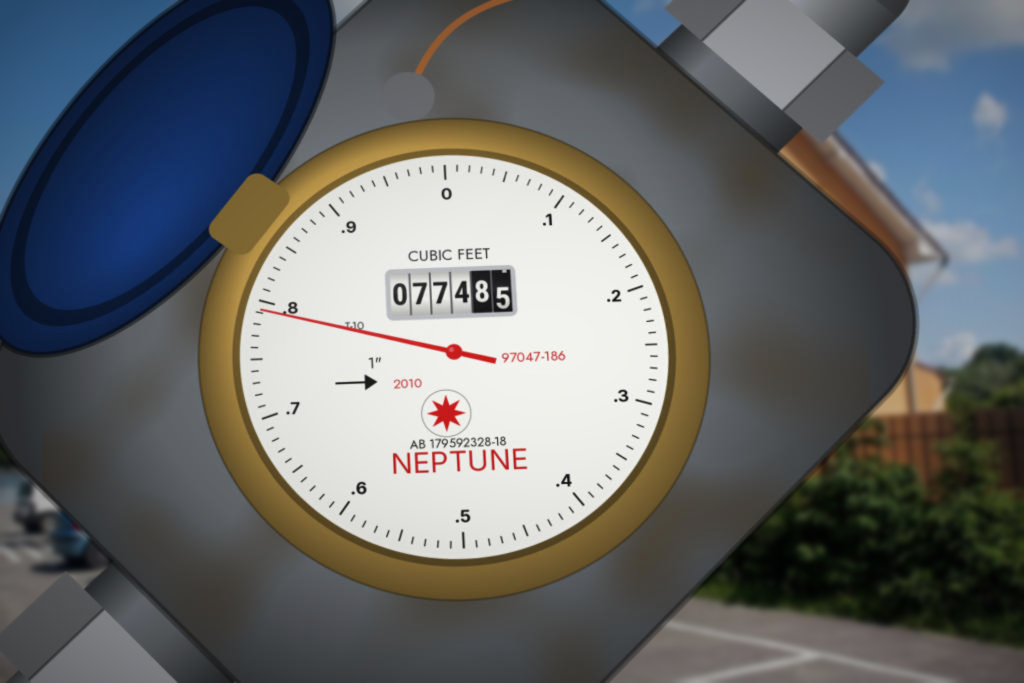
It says {"value": 77484.79, "unit": "ft³"}
